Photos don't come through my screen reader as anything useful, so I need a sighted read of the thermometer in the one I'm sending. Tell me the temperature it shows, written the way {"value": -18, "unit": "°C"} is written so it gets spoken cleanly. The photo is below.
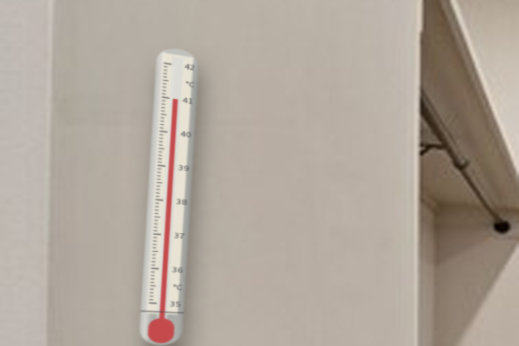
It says {"value": 41, "unit": "°C"}
